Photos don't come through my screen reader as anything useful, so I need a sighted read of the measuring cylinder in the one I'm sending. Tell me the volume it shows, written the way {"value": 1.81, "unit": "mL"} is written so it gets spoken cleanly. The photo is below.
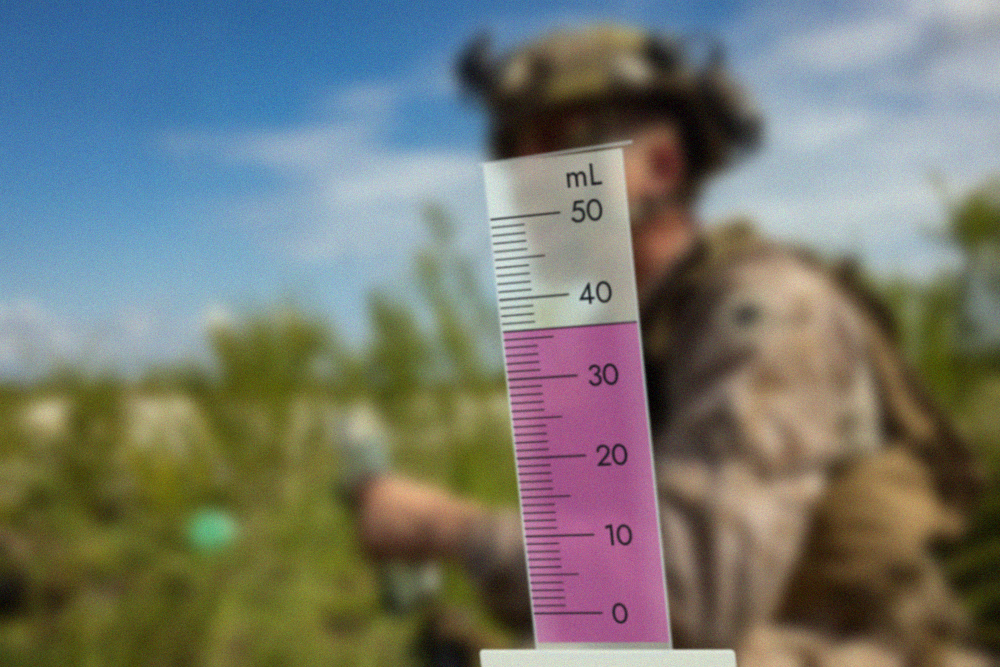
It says {"value": 36, "unit": "mL"}
